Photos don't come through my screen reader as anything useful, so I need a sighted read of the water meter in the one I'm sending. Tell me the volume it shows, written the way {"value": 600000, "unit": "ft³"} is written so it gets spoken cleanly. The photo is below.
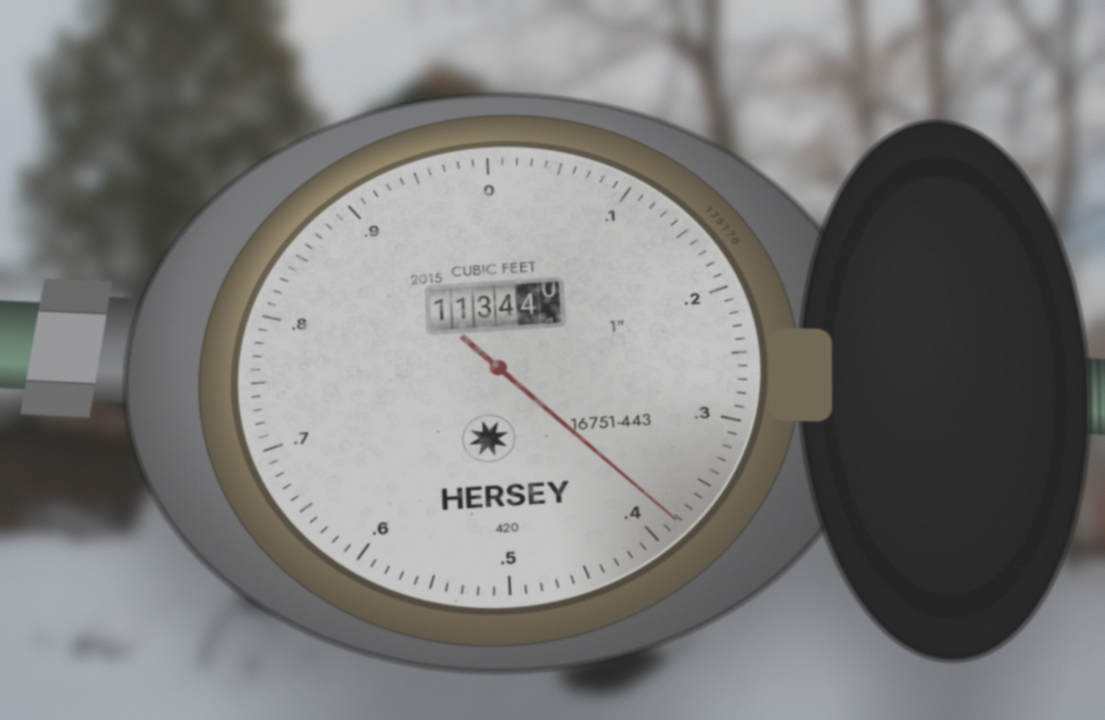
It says {"value": 113440.38, "unit": "ft³"}
